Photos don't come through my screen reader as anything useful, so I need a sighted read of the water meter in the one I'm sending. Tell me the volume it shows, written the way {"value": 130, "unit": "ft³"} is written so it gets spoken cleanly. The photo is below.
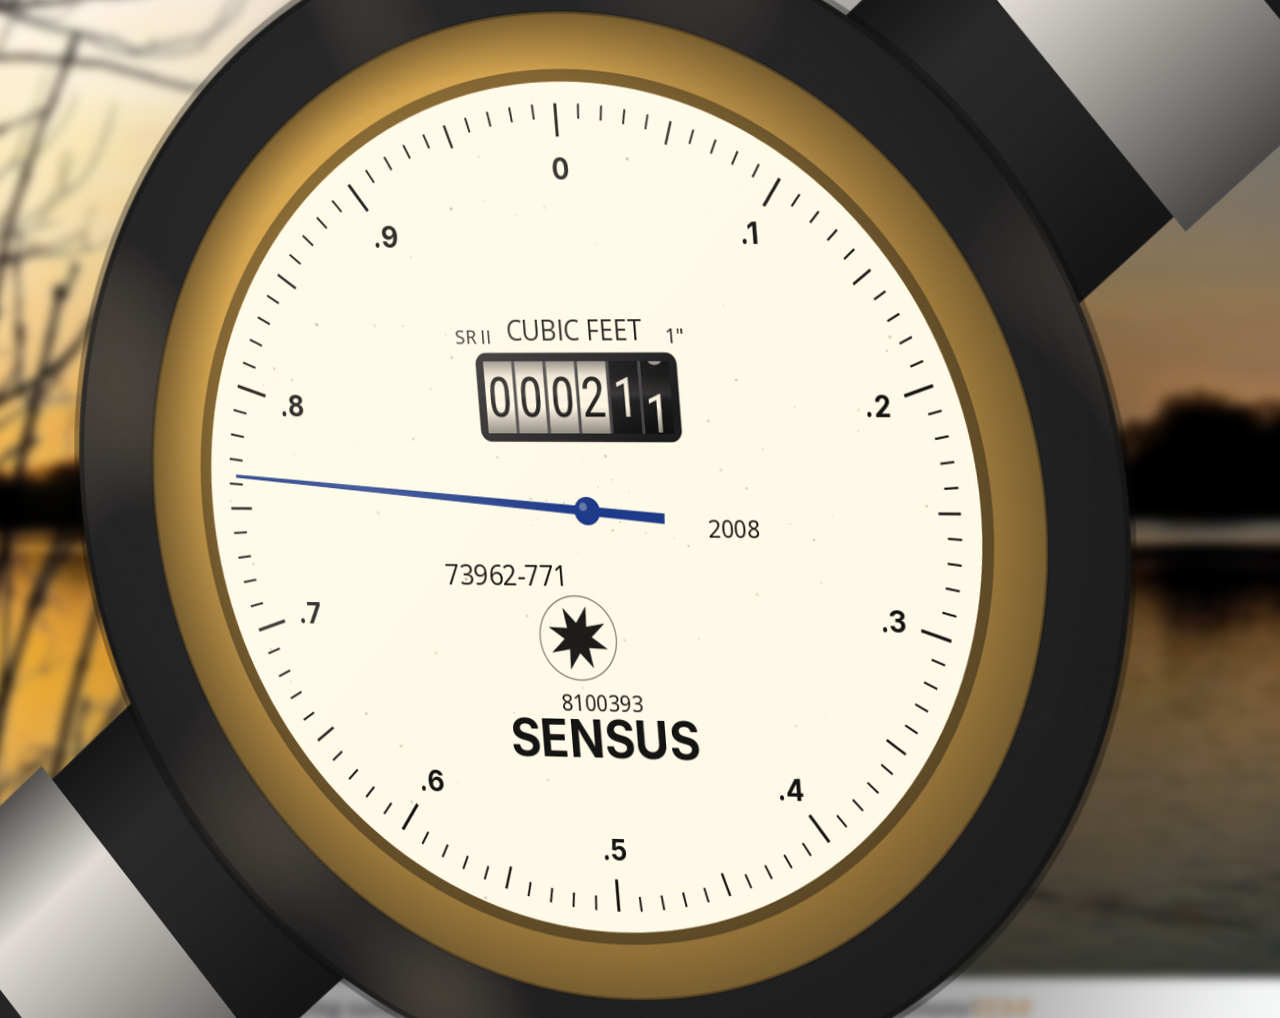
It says {"value": 210.76, "unit": "ft³"}
